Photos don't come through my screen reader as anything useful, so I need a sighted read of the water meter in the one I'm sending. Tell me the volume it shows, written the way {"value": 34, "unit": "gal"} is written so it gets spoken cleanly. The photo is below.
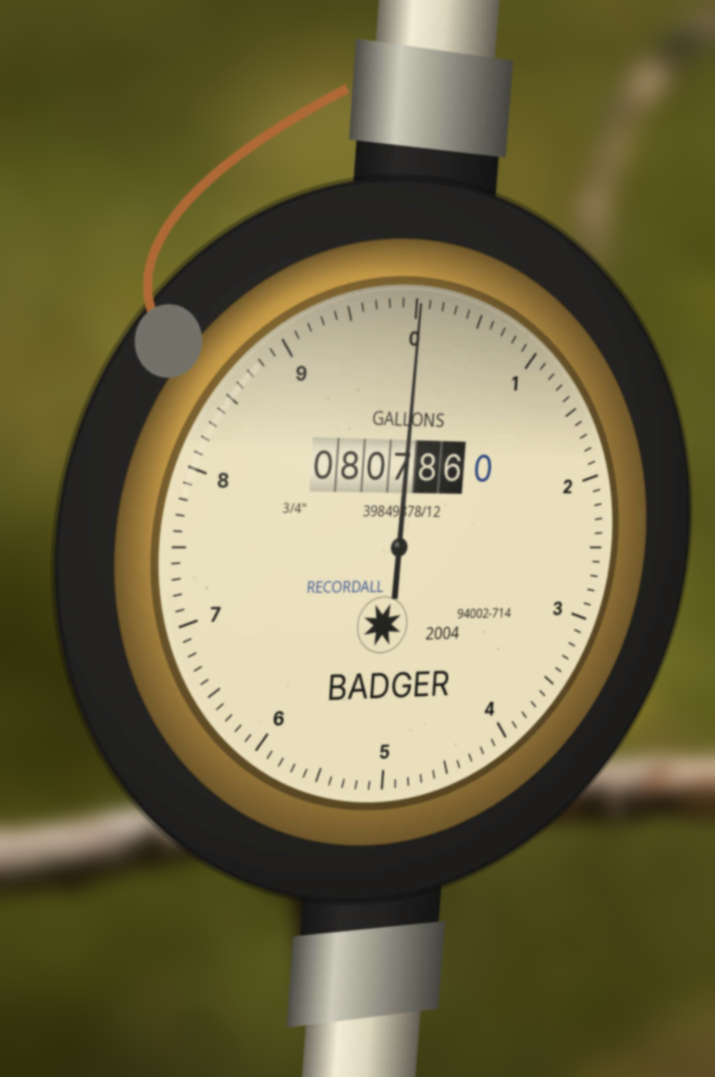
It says {"value": 807860.0, "unit": "gal"}
